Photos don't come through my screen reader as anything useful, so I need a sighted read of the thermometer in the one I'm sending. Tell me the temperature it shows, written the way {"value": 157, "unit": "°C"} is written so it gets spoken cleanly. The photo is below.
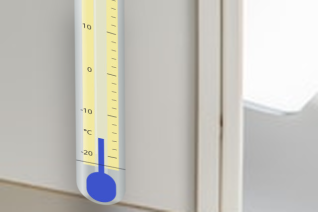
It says {"value": -16, "unit": "°C"}
